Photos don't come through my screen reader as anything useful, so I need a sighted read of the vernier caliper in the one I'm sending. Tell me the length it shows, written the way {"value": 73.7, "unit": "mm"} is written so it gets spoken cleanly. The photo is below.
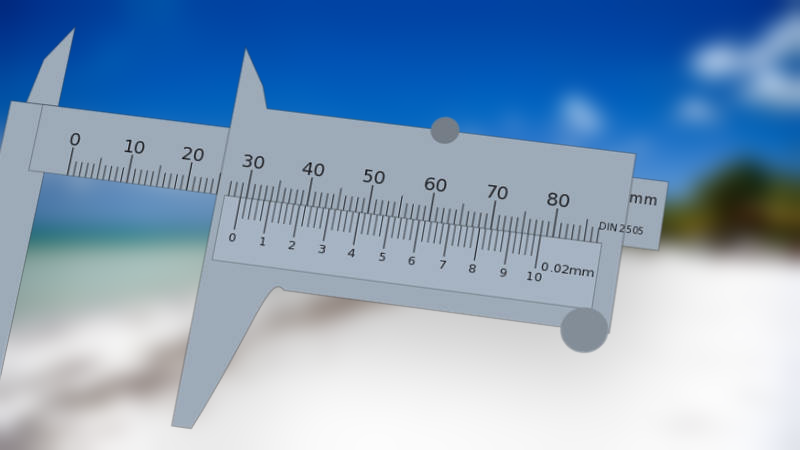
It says {"value": 29.0, "unit": "mm"}
